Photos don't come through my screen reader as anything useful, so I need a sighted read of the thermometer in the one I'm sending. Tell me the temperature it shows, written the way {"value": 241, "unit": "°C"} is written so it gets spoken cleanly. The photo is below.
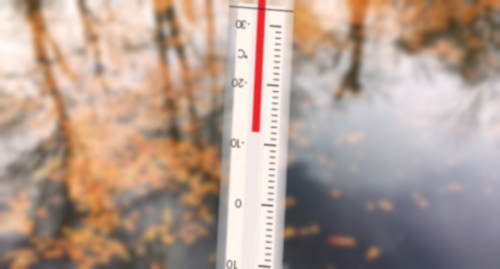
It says {"value": -12, "unit": "°C"}
